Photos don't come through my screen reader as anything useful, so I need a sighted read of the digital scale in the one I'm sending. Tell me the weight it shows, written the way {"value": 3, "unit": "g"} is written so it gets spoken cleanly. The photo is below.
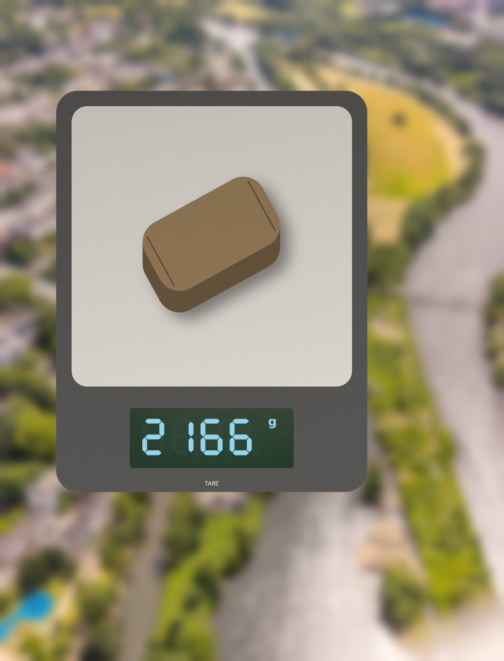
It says {"value": 2166, "unit": "g"}
